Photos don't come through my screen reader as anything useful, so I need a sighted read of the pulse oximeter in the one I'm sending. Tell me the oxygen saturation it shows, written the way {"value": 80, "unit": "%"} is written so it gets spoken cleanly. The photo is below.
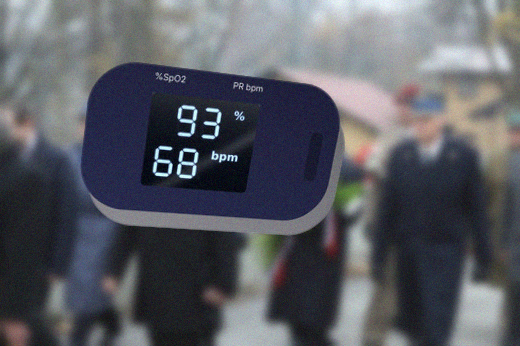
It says {"value": 93, "unit": "%"}
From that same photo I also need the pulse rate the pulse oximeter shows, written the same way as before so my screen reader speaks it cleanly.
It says {"value": 68, "unit": "bpm"}
